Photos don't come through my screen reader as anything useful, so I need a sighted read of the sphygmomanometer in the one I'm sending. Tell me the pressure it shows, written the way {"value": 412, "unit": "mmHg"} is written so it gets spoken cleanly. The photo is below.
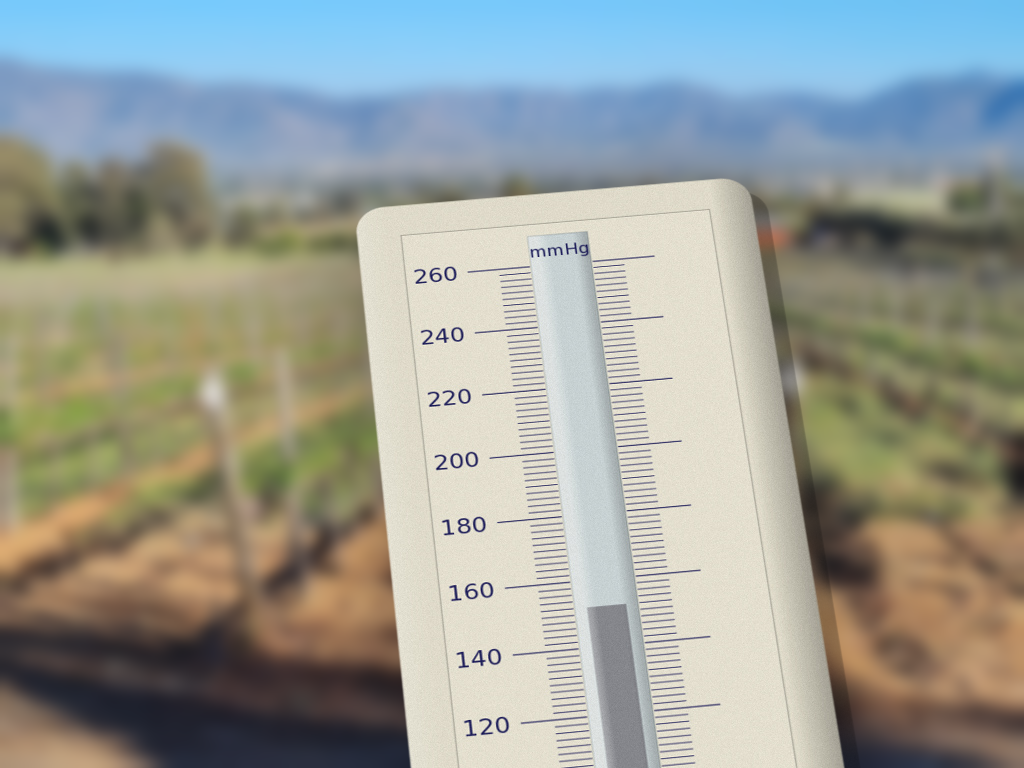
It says {"value": 152, "unit": "mmHg"}
